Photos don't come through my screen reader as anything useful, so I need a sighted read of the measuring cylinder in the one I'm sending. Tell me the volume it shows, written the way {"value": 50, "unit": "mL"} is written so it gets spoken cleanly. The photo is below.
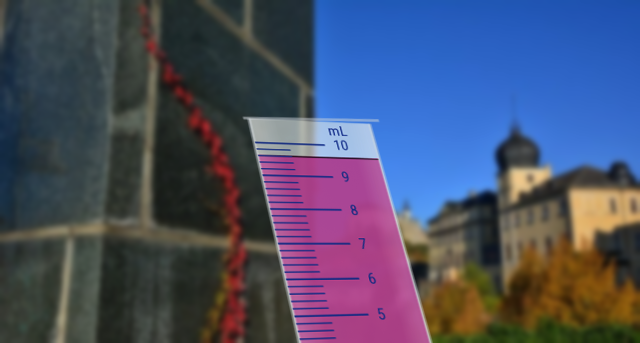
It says {"value": 9.6, "unit": "mL"}
